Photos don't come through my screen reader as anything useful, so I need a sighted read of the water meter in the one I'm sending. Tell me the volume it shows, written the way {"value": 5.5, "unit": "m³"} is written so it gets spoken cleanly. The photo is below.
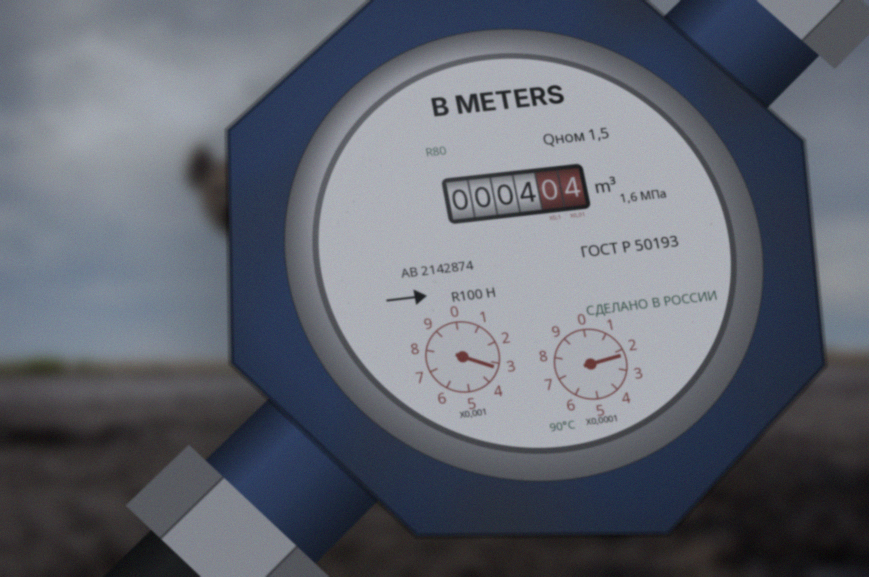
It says {"value": 4.0432, "unit": "m³"}
